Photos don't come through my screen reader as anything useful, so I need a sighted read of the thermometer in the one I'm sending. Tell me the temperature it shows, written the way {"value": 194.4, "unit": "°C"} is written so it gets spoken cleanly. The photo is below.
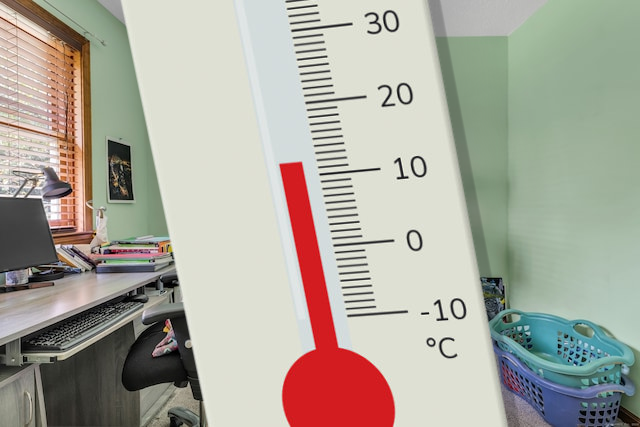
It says {"value": 12, "unit": "°C"}
